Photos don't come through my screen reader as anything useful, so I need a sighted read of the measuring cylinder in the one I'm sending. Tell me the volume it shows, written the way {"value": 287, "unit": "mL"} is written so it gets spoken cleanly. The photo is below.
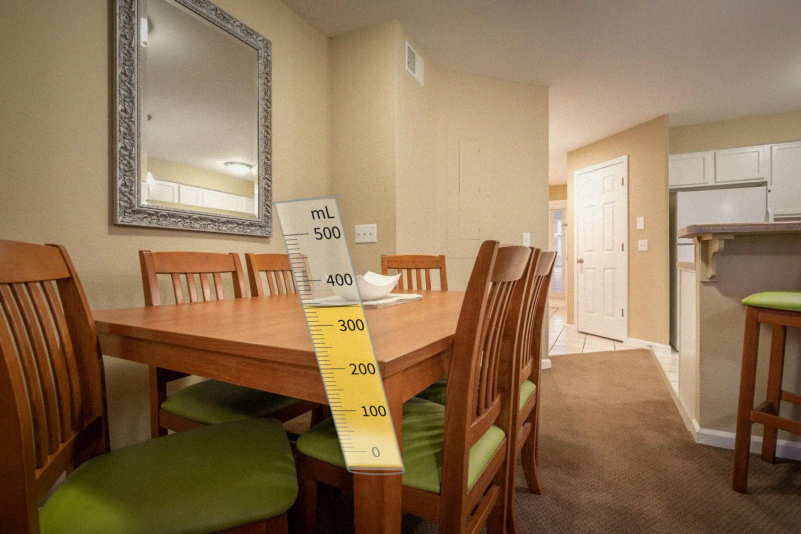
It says {"value": 340, "unit": "mL"}
